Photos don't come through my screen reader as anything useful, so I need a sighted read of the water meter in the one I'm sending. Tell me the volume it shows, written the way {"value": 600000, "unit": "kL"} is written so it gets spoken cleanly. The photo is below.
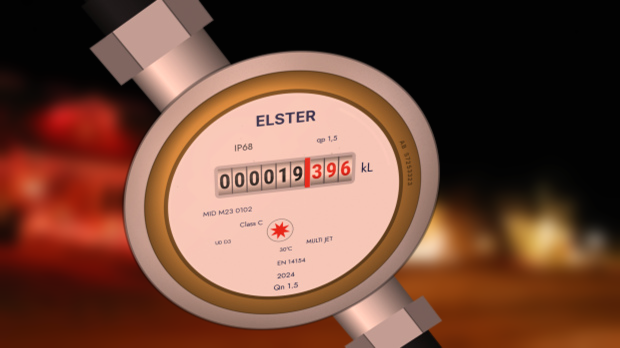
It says {"value": 19.396, "unit": "kL"}
